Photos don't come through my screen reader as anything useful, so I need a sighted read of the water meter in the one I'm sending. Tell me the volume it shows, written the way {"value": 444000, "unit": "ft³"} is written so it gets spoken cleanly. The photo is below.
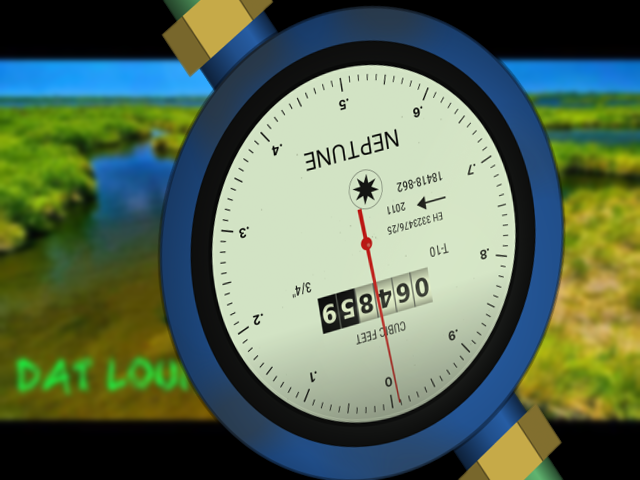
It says {"value": 64858.99, "unit": "ft³"}
